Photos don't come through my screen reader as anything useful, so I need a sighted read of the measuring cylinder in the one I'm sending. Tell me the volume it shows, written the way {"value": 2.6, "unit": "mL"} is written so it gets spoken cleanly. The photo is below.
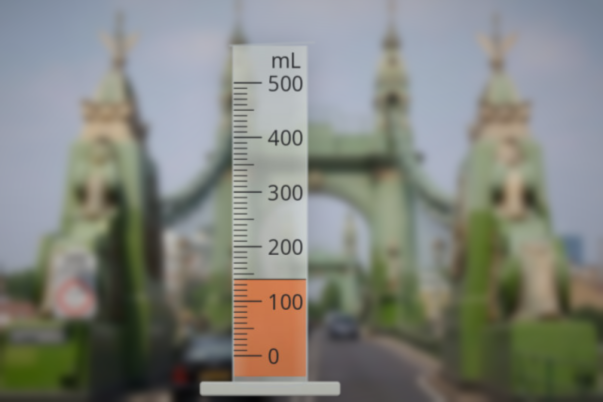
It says {"value": 140, "unit": "mL"}
